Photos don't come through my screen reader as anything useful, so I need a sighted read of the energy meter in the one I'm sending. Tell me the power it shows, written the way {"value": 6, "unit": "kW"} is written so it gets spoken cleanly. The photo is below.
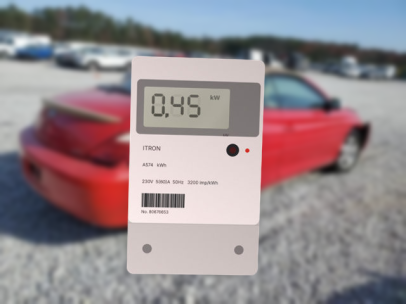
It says {"value": 0.45, "unit": "kW"}
